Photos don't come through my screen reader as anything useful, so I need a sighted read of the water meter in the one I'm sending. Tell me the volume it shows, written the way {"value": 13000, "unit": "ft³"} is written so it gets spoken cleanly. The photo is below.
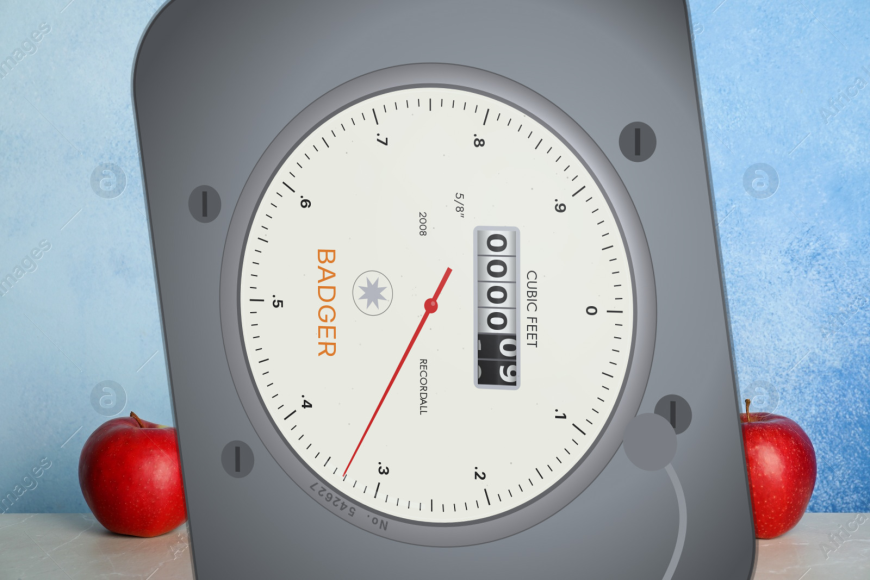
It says {"value": 9.33, "unit": "ft³"}
